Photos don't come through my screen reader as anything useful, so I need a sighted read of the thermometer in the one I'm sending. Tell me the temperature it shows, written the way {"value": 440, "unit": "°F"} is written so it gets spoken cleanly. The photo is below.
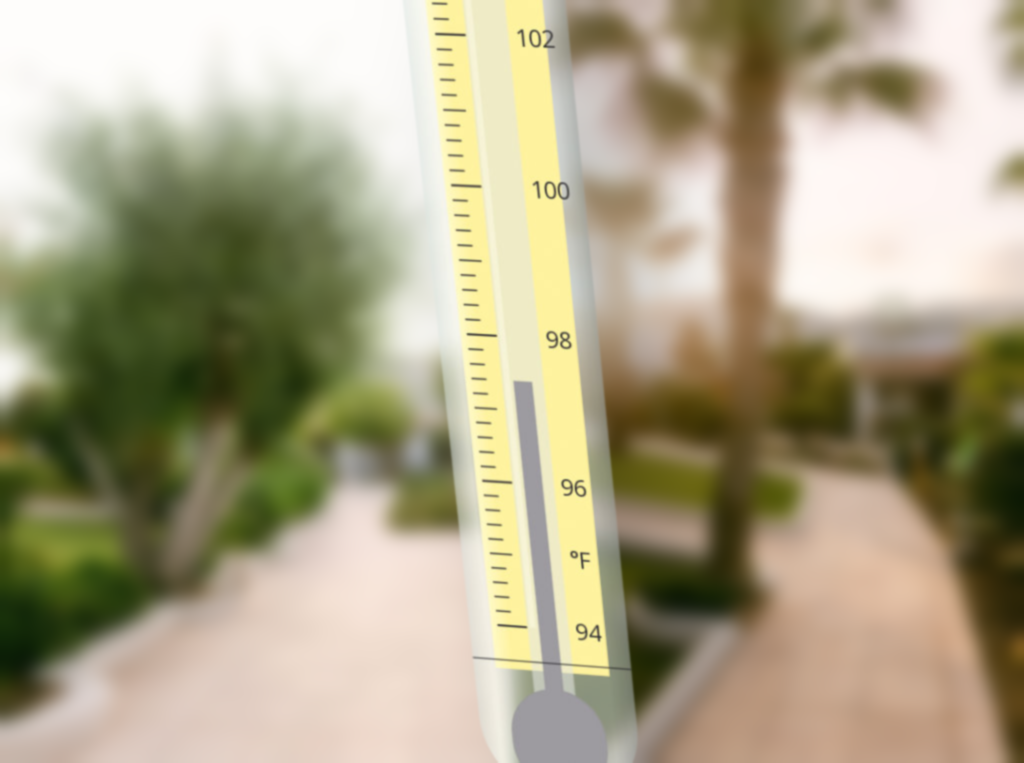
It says {"value": 97.4, "unit": "°F"}
